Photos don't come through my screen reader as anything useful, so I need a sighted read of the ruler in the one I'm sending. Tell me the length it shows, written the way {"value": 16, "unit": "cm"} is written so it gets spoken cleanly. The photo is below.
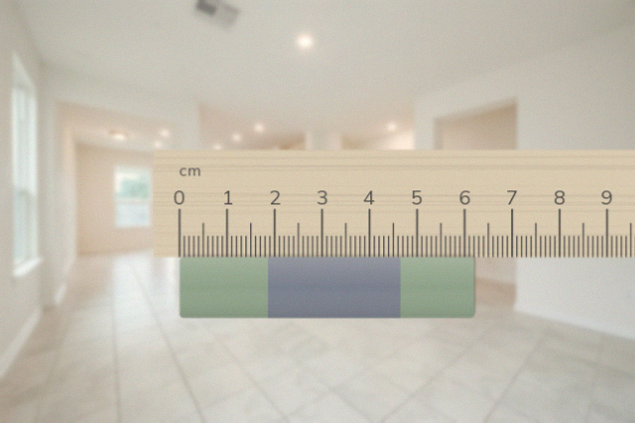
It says {"value": 6.2, "unit": "cm"}
